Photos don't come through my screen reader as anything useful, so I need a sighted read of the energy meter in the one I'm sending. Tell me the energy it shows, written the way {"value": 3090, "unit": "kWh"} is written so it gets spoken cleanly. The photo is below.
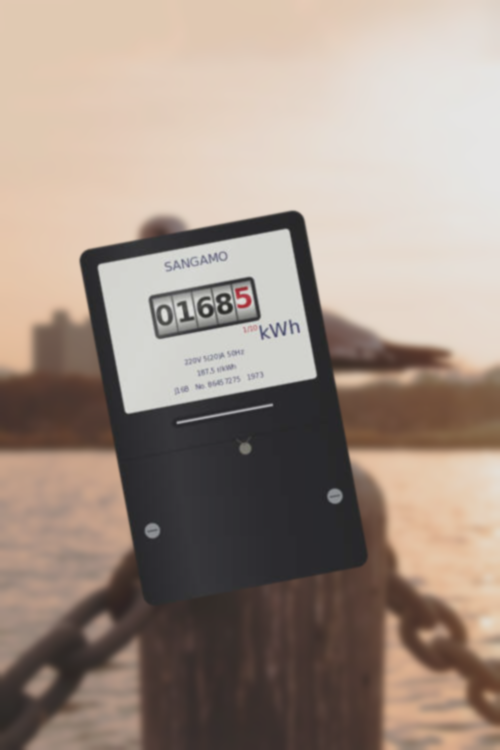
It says {"value": 168.5, "unit": "kWh"}
